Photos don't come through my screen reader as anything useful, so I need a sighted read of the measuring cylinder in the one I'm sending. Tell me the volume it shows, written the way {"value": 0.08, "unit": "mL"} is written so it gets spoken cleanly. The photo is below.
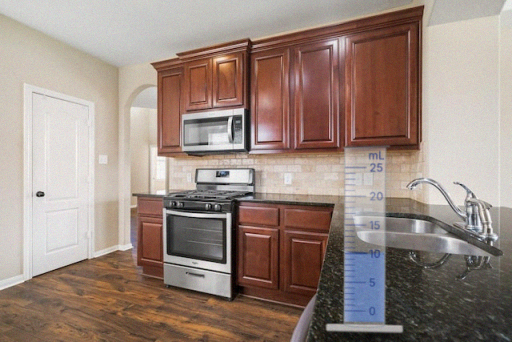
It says {"value": 10, "unit": "mL"}
